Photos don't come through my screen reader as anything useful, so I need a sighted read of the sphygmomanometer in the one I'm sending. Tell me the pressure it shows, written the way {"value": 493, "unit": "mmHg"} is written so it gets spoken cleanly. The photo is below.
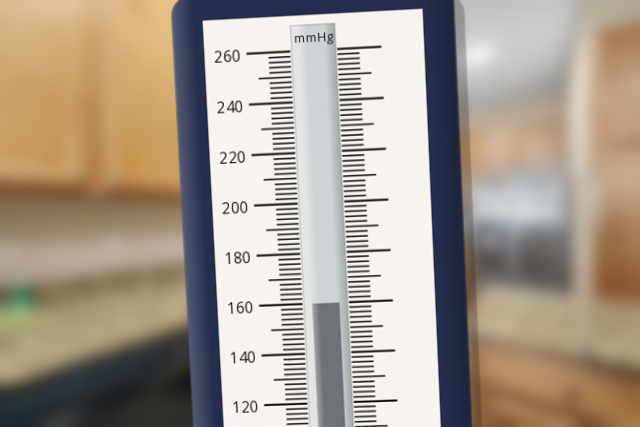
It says {"value": 160, "unit": "mmHg"}
